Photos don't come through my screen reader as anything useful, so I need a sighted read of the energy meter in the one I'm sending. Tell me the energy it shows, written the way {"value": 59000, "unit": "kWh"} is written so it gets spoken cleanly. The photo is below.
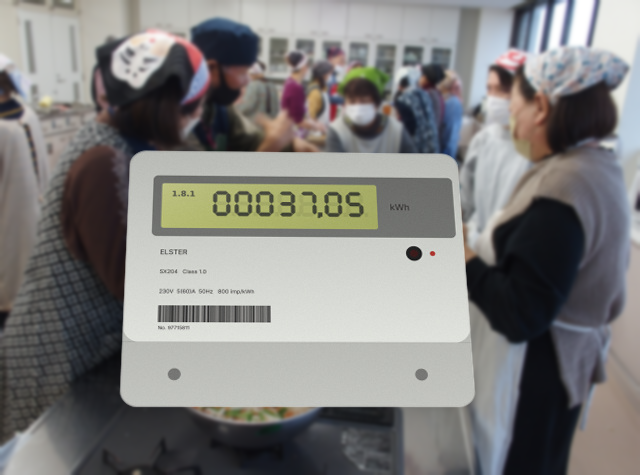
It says {"value": 37.05, "unit": "kWh"}
